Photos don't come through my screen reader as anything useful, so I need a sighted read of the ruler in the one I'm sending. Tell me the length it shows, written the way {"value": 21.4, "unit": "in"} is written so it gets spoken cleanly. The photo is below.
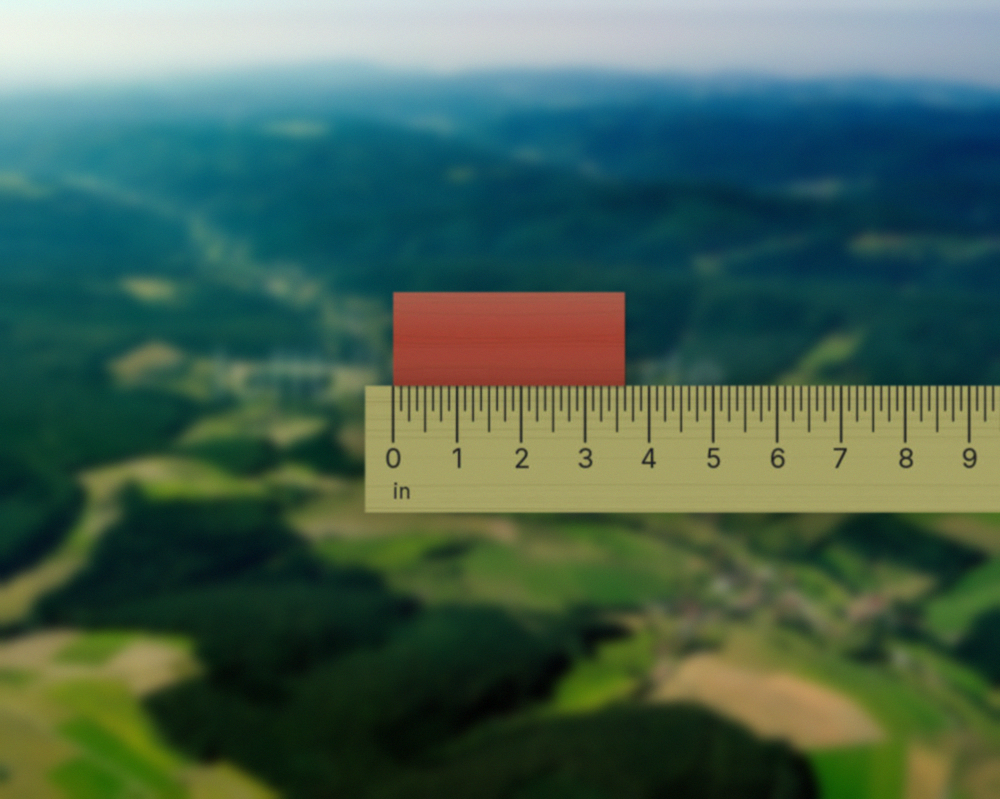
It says {"value": 3.625, "unit": "in"}
